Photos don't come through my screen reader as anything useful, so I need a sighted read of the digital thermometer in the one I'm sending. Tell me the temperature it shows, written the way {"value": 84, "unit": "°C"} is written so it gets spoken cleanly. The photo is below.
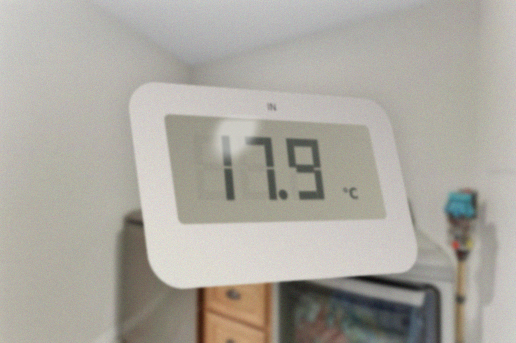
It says {"value": 17.9, "unit": "°C"}
